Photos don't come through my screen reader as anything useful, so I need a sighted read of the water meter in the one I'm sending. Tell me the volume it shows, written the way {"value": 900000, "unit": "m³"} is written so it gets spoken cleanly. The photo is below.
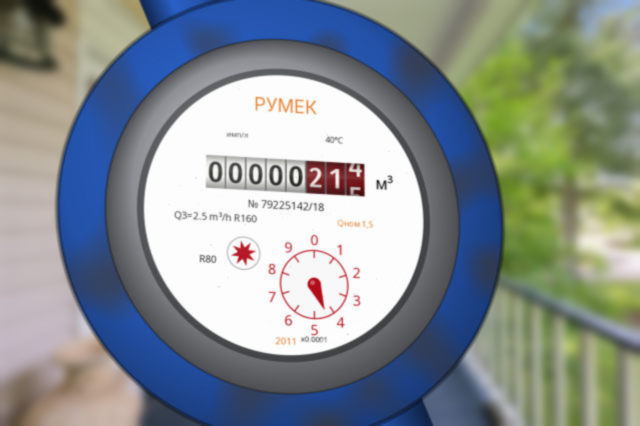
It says {"value": 0.2144, "unit": "m³"}
